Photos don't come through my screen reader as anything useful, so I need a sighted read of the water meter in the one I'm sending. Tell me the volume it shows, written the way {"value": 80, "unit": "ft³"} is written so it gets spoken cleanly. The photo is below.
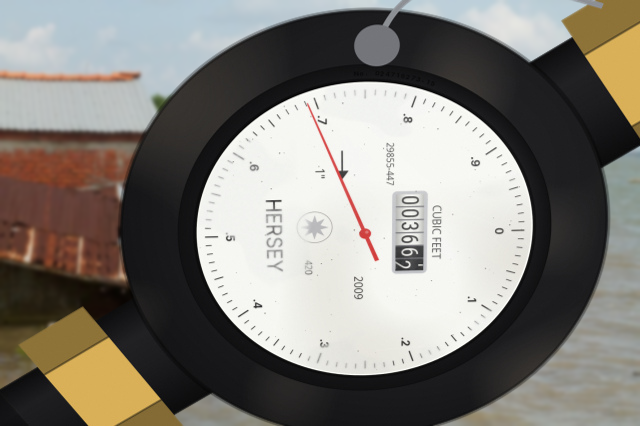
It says {"value": 3661.69, "unit": "ft³"}
